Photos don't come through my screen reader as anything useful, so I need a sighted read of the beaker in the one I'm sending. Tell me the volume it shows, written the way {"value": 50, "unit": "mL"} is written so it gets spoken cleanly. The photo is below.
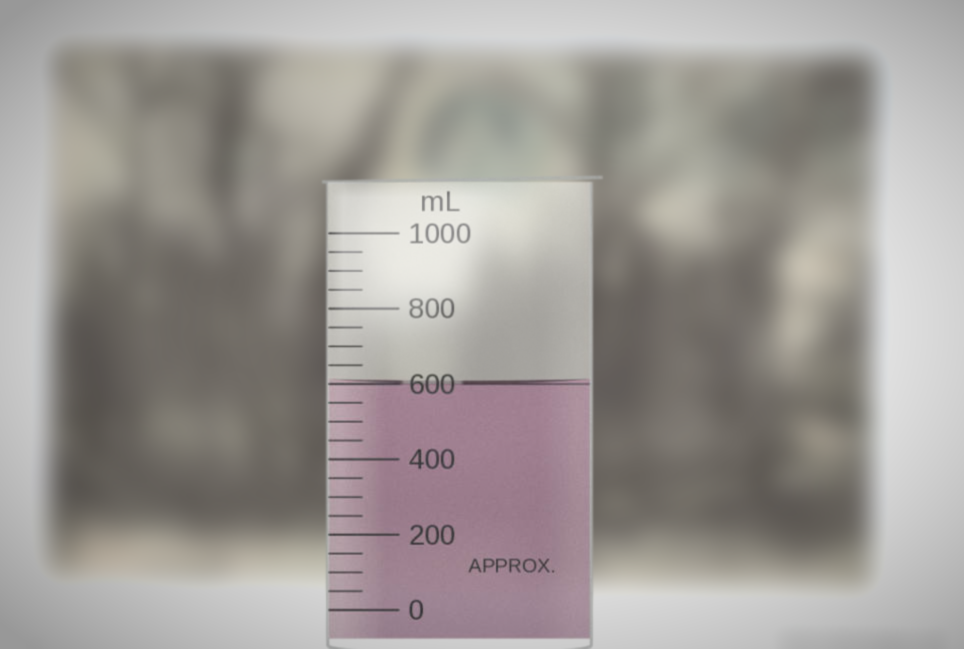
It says {"value": 600, "unit": "mL"}
